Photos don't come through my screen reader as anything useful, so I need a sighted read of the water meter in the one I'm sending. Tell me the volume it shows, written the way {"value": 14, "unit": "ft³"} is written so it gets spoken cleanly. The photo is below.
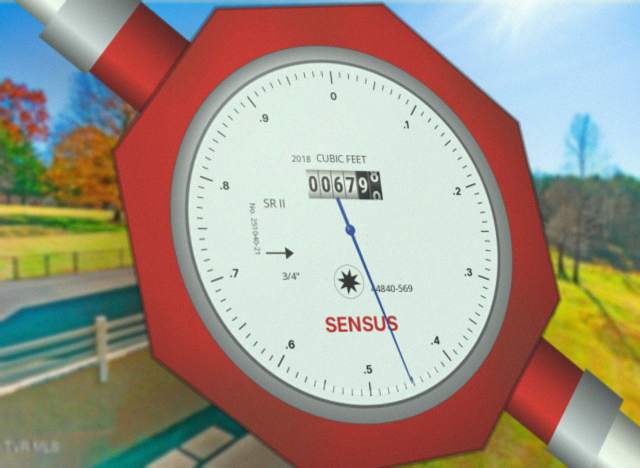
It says {"value": 6798.45, "unit": "ft³"}
